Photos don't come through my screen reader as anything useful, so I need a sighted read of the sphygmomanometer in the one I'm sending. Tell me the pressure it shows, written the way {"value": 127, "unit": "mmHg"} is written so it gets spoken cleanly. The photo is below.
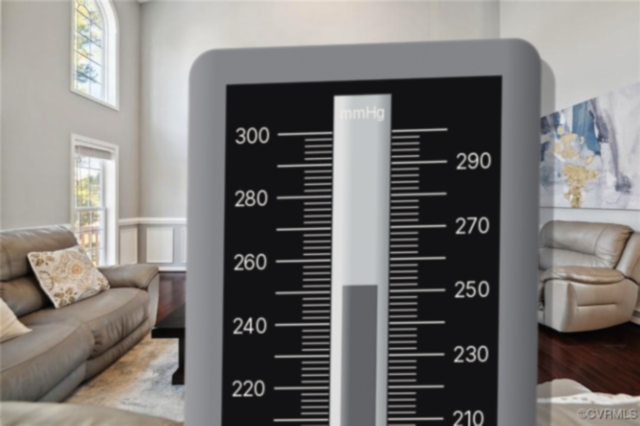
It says {"value": 252, "unit": "mmHg"}
